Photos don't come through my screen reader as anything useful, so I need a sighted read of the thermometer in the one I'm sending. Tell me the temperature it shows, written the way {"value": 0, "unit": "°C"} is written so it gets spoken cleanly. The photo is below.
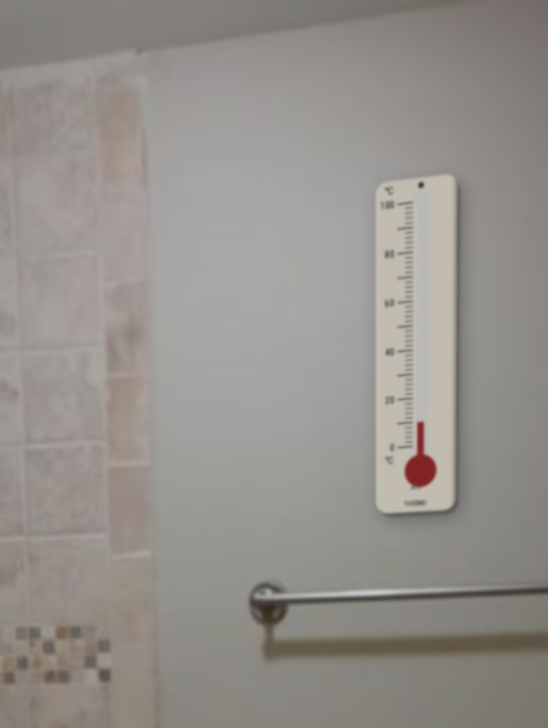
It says {"value": 10, "unit": "°C"}
